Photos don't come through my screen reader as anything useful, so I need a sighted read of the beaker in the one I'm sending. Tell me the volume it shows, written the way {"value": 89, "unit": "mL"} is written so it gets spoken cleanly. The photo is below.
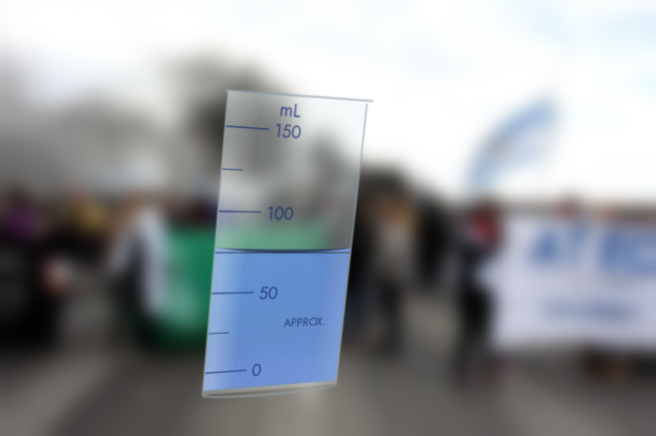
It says {"value": 75, "unit": "mL"}
